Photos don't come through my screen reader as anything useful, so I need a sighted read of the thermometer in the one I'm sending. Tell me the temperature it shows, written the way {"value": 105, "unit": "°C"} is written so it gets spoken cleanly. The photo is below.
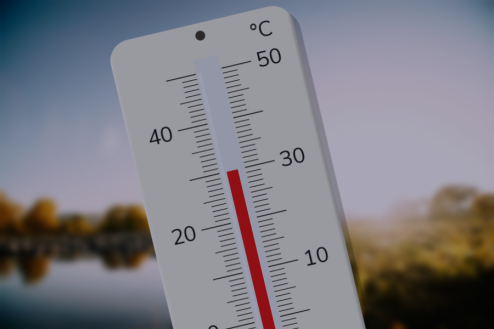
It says {"value": 30, "unit": "°C"}
